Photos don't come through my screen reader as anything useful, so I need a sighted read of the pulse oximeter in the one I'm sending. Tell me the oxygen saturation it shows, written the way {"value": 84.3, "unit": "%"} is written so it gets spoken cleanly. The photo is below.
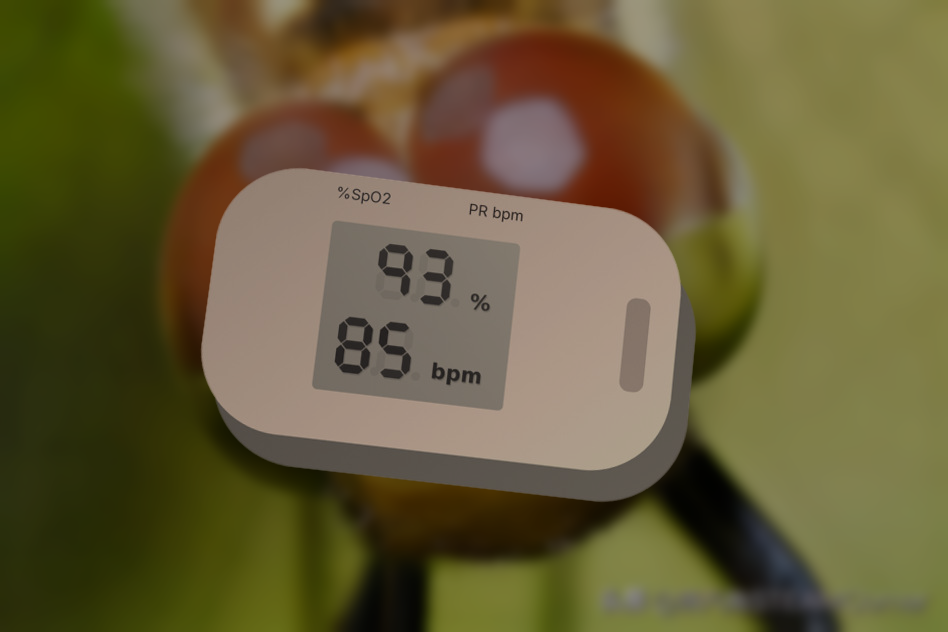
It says {"value": 93, "unit": "%"}
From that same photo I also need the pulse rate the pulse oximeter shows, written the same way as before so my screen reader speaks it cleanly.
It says {"value": 85, "unit": "bpm"}
